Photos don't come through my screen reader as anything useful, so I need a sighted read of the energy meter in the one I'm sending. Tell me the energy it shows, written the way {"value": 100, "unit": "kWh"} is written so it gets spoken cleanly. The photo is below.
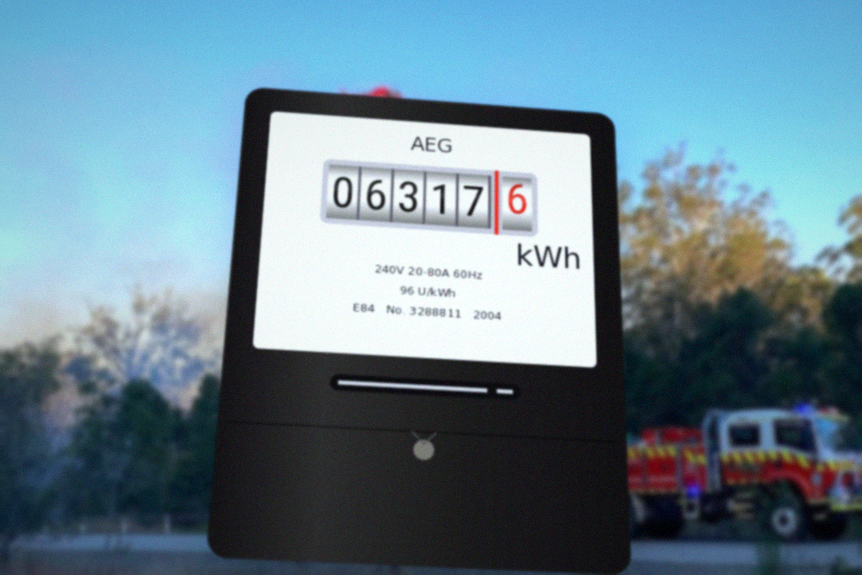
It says {"value": 6317.6, "unit": "kWh"}
